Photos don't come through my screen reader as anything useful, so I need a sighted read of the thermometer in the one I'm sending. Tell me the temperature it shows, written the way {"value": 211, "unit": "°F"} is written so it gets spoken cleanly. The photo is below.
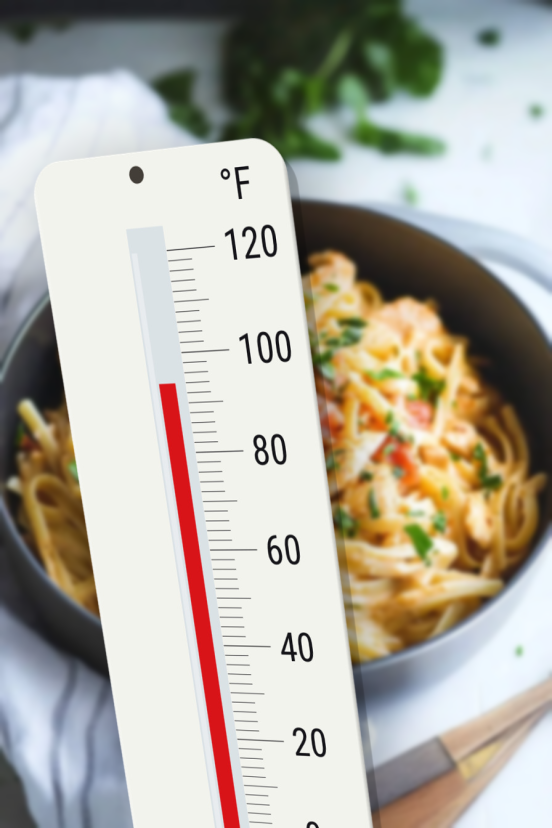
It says {"value": 94, "unit": "°F"}
